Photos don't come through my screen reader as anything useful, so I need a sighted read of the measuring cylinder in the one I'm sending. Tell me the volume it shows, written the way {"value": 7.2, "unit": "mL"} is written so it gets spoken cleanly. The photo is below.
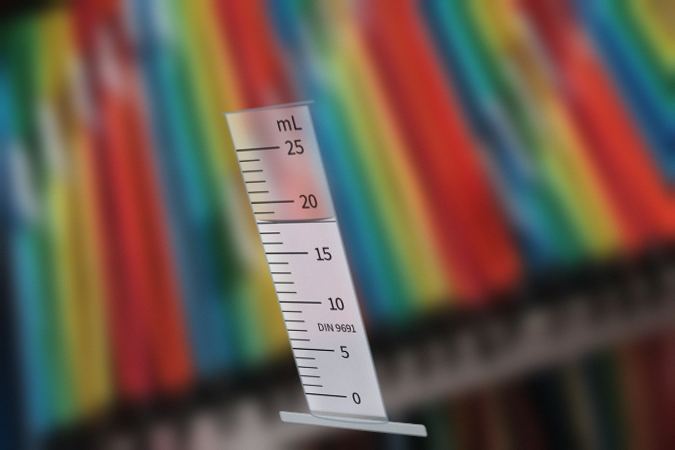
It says {"value": 18, "unit": "mL"}
